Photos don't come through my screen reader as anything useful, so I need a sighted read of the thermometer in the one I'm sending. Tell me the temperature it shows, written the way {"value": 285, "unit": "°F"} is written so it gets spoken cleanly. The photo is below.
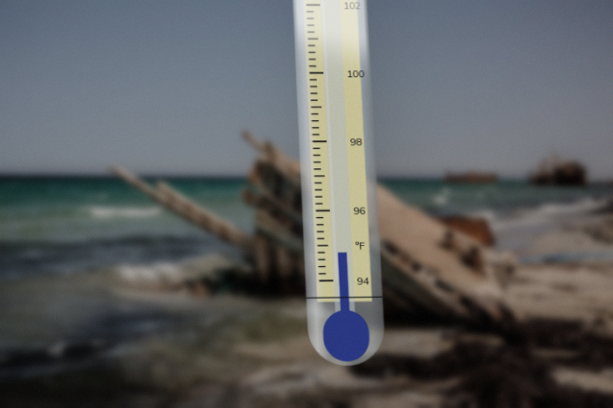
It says {"value": 94.8, "unit": "°F"}
